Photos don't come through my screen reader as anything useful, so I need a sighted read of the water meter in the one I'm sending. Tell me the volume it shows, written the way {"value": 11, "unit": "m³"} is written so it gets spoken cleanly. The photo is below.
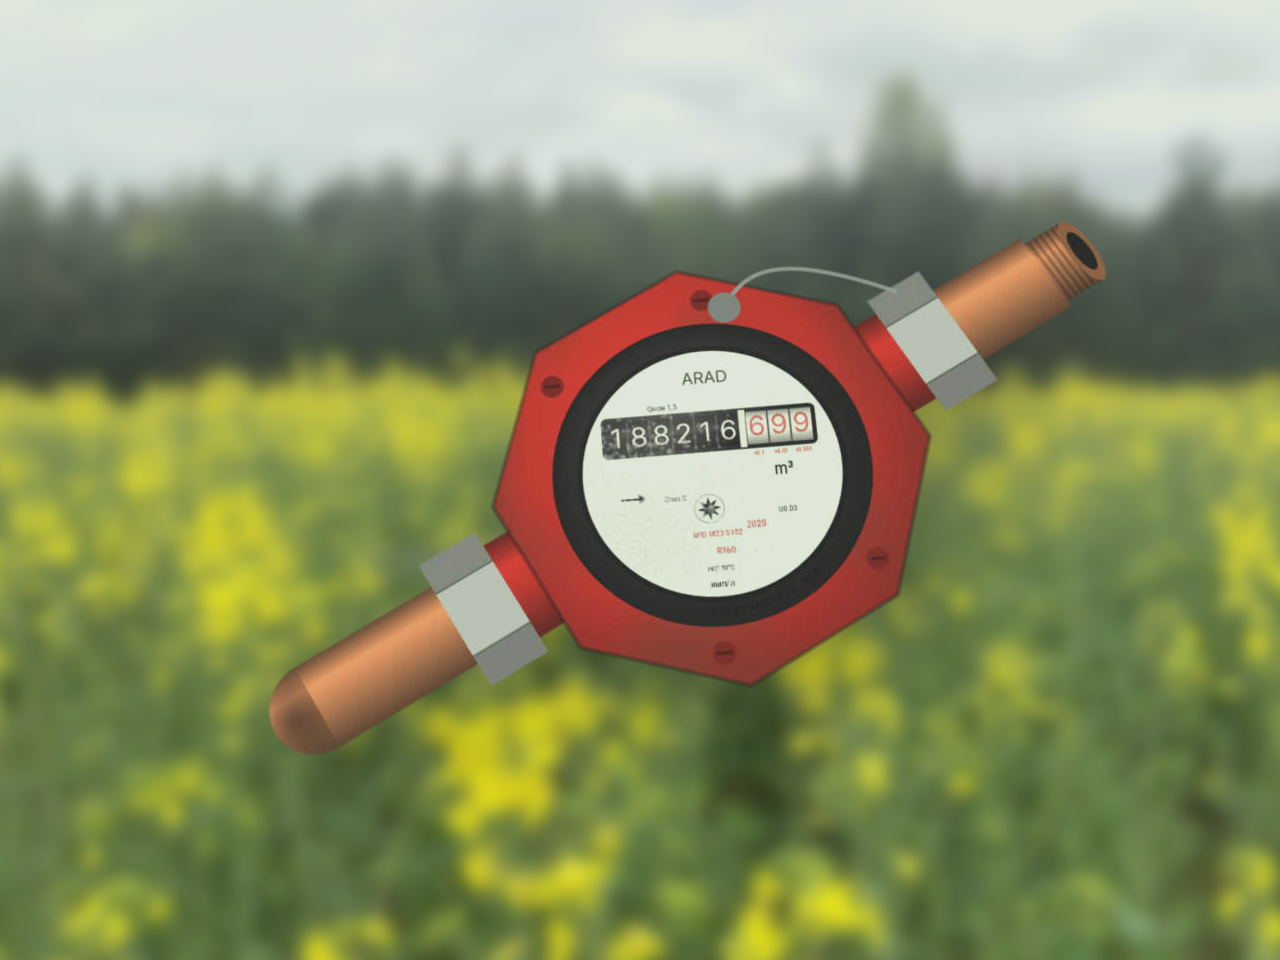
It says {"value": 188216.699, "unit": "m³"}
